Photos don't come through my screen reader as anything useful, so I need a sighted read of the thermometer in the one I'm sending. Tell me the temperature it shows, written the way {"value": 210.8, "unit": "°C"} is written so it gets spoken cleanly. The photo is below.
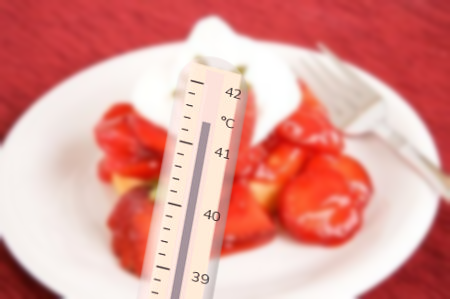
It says {"value": 41.4, "unit": "°C"}
